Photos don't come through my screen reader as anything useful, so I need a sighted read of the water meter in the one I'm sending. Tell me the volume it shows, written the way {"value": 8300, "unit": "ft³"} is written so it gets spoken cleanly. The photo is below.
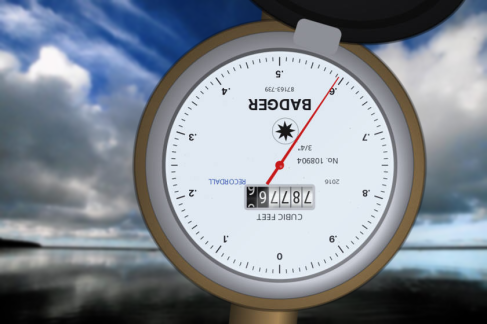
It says {"value": 787765.59, "unit": "ft³"}
